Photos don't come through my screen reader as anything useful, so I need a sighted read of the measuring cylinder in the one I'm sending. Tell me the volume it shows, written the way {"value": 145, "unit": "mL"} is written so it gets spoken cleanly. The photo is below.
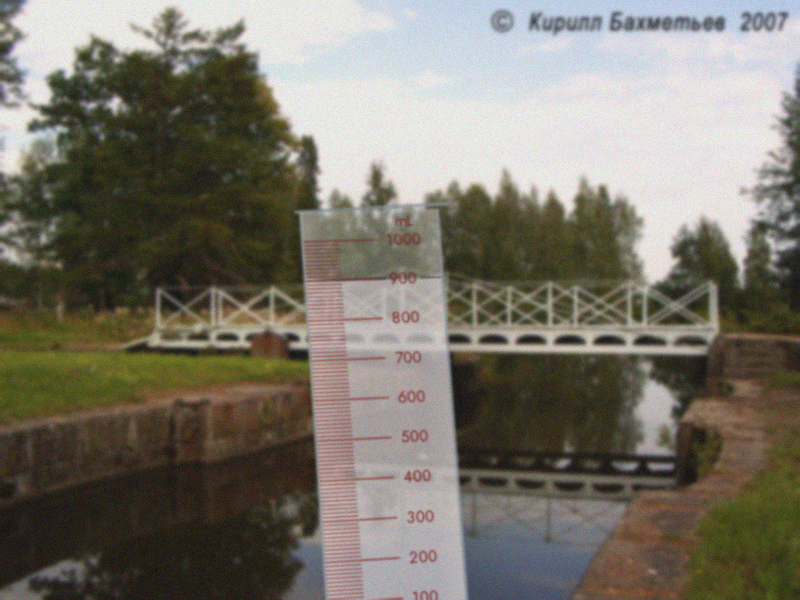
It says {"value": 900, "unit": "mL"}
